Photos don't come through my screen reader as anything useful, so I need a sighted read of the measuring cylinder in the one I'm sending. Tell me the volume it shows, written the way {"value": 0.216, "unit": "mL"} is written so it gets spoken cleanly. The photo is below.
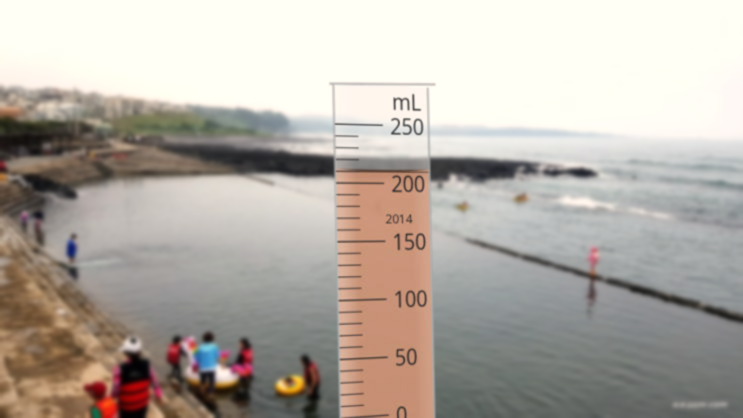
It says {"value": 210, "unit": "mL"}
